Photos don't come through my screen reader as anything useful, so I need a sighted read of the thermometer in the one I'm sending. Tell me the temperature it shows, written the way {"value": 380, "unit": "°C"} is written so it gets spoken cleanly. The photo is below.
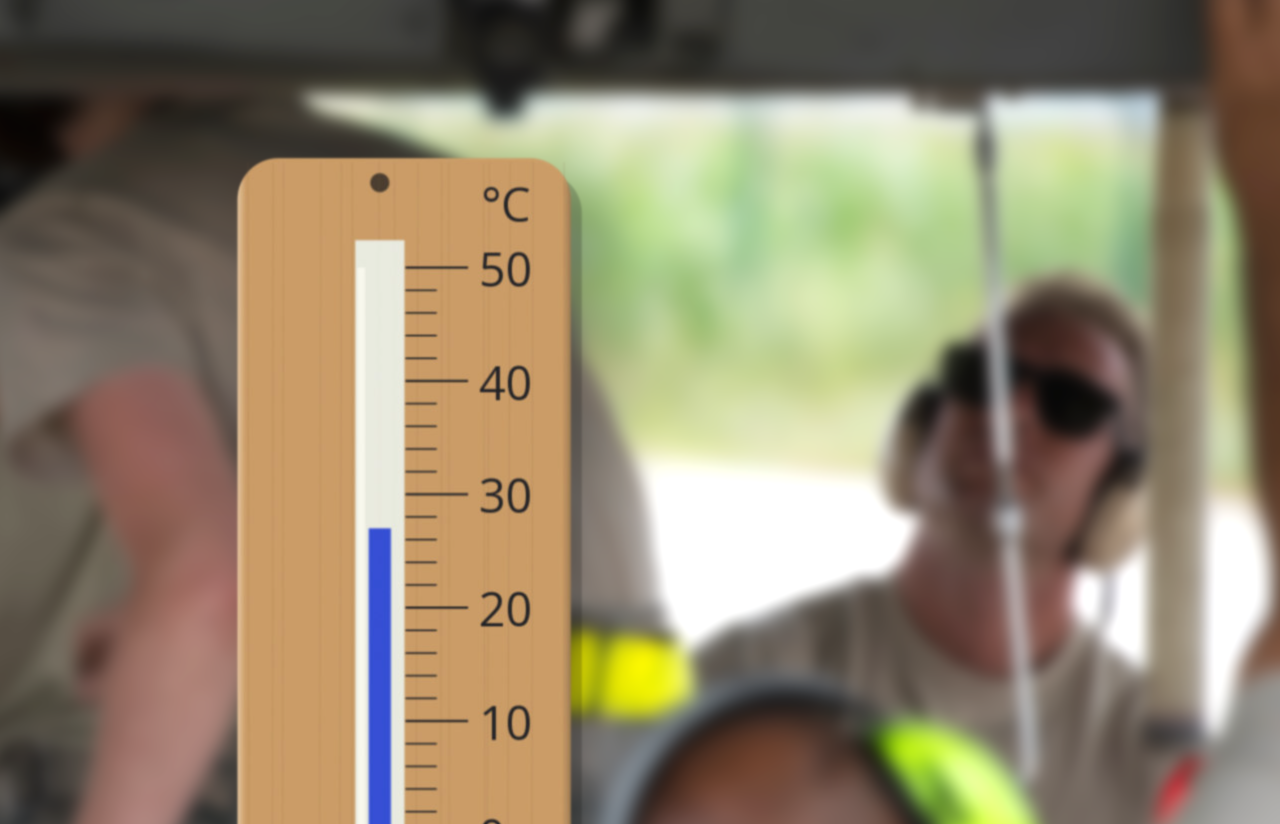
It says {"value": 27, "unit": "°C"}
